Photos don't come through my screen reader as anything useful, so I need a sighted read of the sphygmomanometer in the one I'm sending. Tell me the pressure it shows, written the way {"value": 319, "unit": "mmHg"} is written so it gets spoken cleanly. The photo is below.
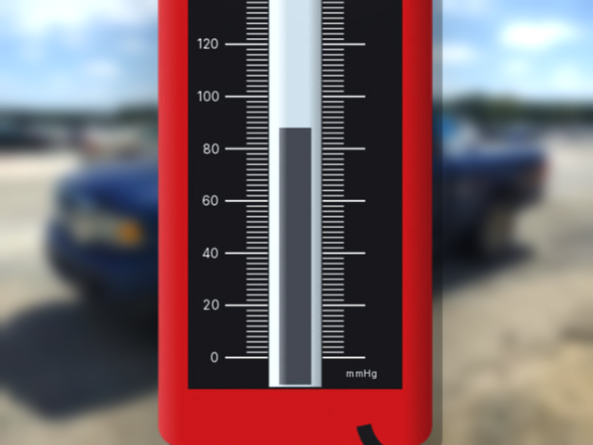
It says {"value": 88, "unit": "mmHg"}
